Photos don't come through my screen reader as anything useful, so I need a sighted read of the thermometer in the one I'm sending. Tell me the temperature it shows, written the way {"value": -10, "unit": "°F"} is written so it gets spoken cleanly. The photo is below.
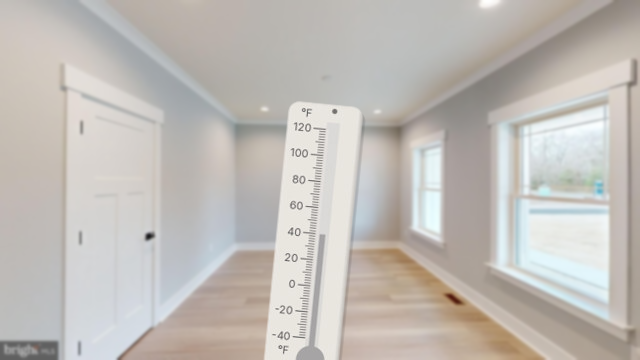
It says {"value": 40, "unit": "°F"}
